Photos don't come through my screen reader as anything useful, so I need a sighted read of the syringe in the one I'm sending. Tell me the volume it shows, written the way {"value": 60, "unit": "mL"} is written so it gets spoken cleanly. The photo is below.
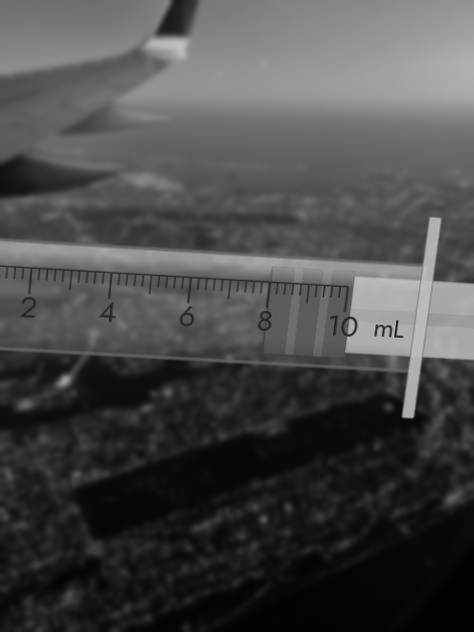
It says {"value": 8, "unit": "mL"}
